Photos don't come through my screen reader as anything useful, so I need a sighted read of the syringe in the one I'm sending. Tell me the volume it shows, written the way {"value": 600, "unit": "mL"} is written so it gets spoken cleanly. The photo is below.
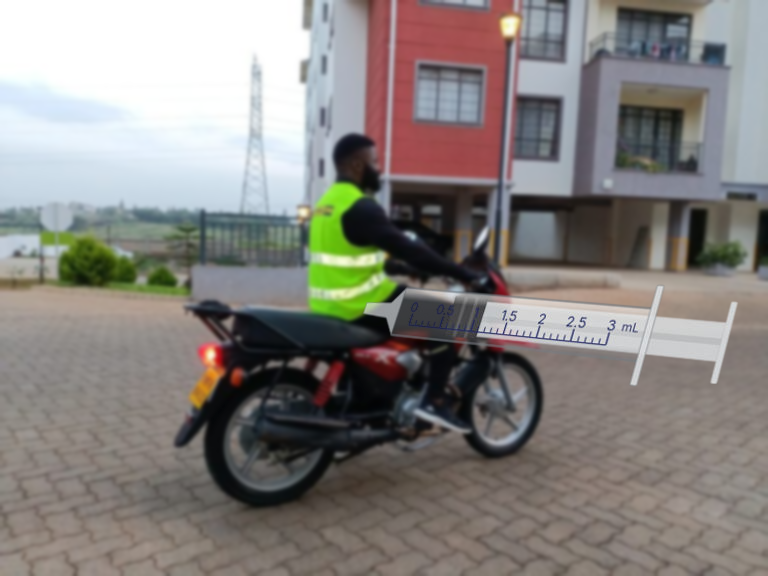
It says {"value": 0.6, "unit": "mL"}
